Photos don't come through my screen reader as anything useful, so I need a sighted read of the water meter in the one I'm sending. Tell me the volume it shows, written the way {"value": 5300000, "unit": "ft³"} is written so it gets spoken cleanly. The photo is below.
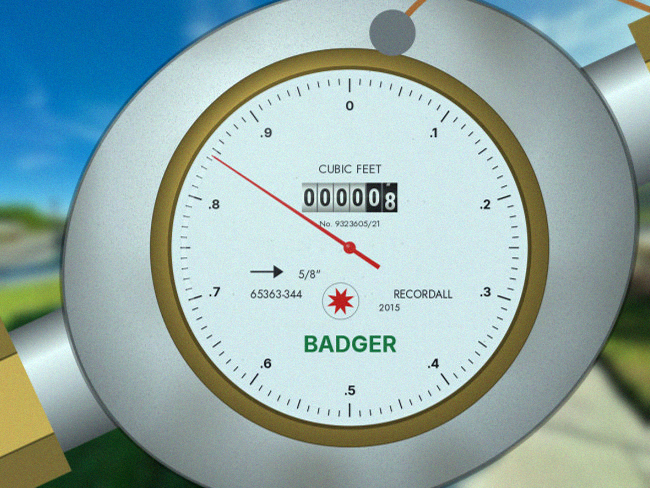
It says {"value": 7.84, "unit": "ft³"}
